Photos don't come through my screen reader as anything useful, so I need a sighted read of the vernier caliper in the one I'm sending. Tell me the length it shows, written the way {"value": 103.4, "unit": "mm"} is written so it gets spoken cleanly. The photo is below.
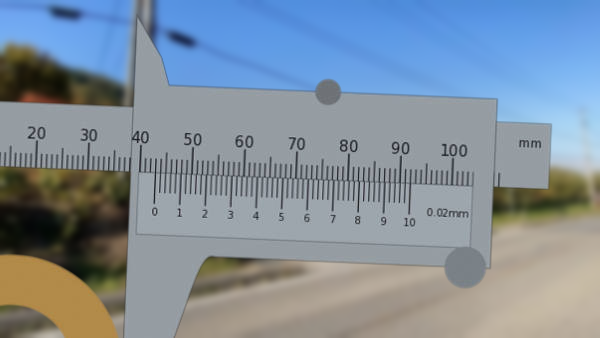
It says {"value": 43.0, "unit": "mm"}
